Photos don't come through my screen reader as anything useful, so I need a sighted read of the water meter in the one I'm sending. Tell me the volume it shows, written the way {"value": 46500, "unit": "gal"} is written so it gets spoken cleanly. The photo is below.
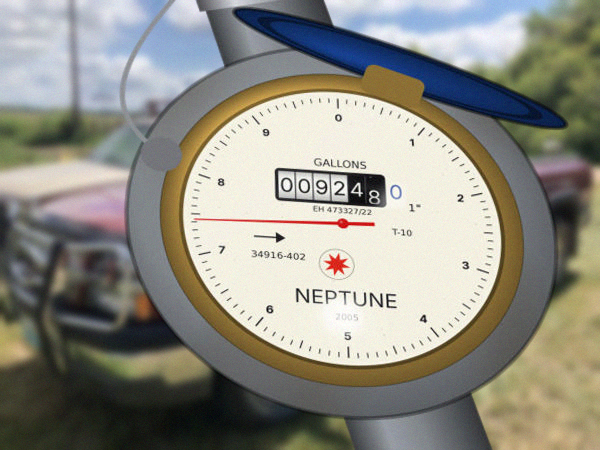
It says {"value": 92477.4, "unit": "gal"}
